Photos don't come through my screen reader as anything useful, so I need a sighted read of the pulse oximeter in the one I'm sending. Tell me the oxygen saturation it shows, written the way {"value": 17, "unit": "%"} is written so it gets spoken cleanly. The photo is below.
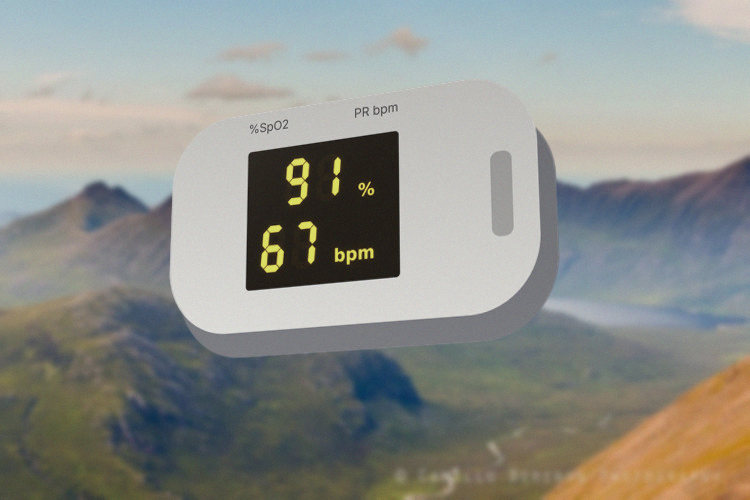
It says {"value": 91, "unit": "%"}
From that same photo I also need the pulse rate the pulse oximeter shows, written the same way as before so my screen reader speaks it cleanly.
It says {"value": 67, "unit": "bpm"}
